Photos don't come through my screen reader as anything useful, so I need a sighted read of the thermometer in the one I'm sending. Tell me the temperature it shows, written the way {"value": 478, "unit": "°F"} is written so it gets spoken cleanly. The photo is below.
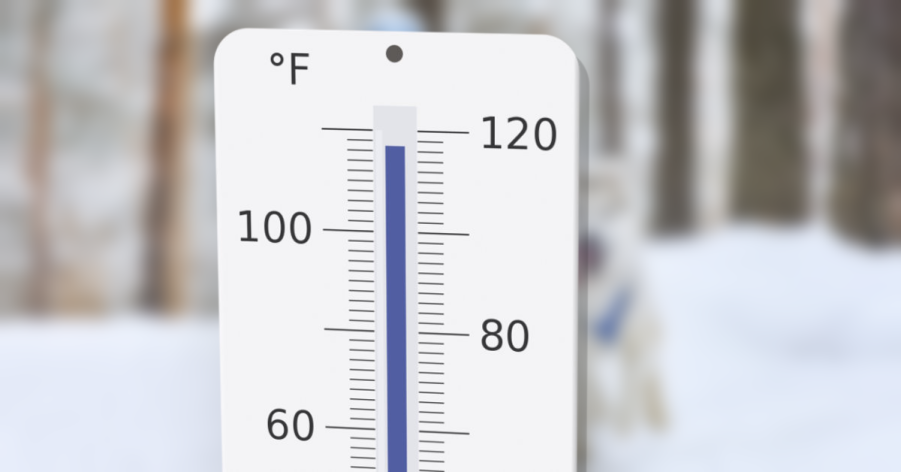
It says {"value": 117, "unit": "°F"}
